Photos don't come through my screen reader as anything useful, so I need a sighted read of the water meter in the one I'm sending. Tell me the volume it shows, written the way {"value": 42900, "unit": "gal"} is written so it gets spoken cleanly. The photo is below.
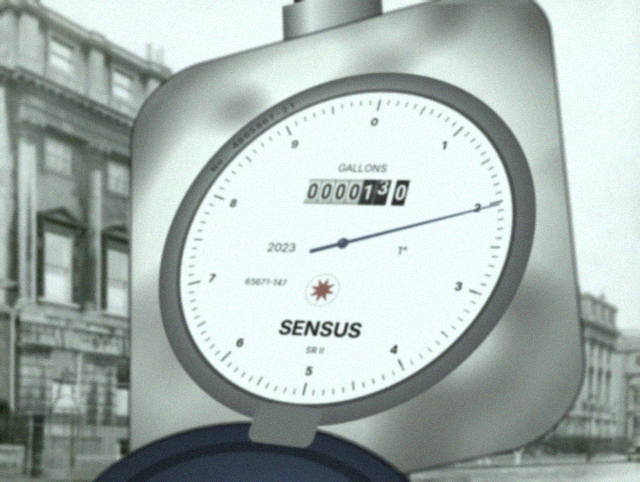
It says {"value": 132.0, "unit": "gal"}
